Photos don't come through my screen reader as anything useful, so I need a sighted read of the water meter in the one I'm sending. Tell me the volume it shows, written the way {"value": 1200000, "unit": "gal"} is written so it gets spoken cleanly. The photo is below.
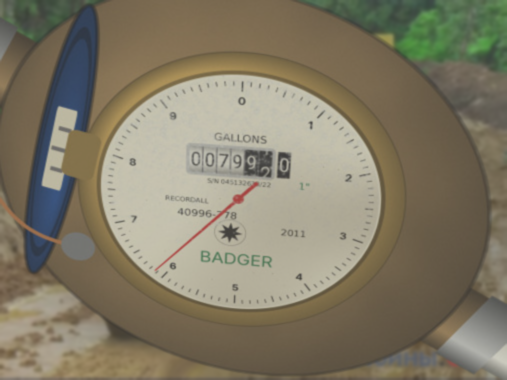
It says {"value": 79916.1, "unit": "gal"}
